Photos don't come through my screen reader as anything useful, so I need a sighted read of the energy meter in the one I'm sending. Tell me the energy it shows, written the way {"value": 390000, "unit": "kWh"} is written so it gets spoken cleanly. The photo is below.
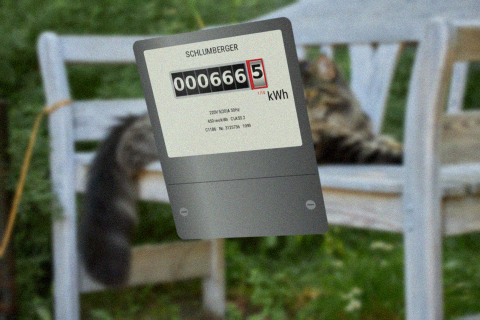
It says {"value": 666.5, "unit": "kWh"}
